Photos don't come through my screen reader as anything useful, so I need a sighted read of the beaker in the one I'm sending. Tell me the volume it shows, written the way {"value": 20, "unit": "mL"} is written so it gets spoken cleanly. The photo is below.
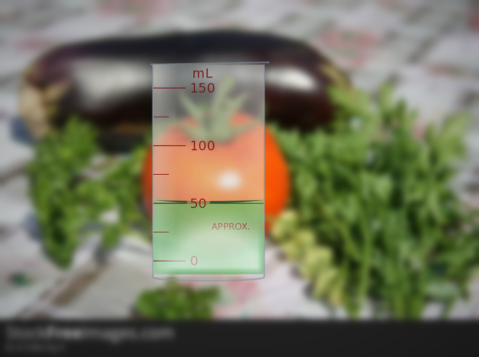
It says {"value": 50, "unit": "mL"}
